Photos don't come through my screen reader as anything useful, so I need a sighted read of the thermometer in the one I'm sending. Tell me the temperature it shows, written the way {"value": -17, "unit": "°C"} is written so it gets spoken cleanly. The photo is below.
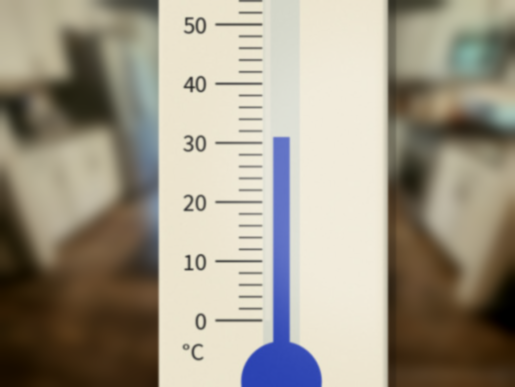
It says {"value": 31, "unit": "°C"}
